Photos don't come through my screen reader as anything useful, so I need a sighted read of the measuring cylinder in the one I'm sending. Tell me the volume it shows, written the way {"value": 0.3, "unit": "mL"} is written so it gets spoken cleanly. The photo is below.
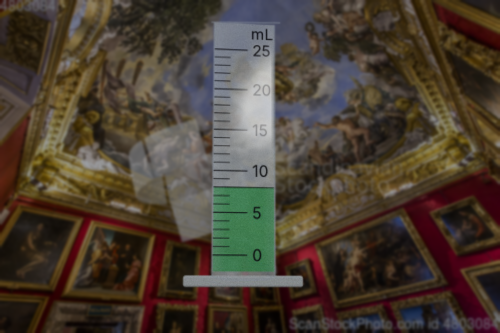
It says {"value": 8, "unit": "mL"}
